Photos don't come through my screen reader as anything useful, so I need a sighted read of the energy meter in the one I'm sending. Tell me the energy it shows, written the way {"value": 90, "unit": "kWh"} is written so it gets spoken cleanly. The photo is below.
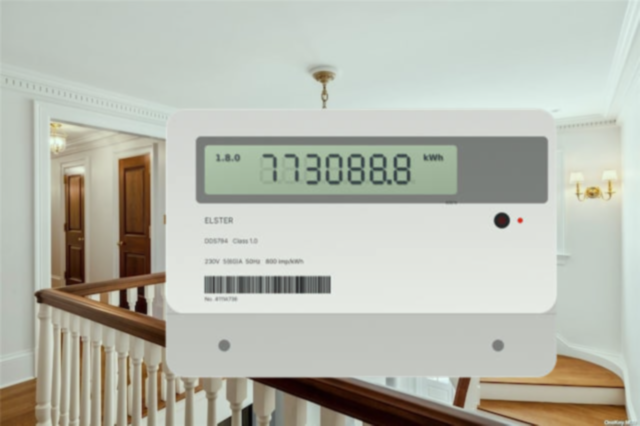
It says {"value": 773088.8, "unit": "kWh"}
